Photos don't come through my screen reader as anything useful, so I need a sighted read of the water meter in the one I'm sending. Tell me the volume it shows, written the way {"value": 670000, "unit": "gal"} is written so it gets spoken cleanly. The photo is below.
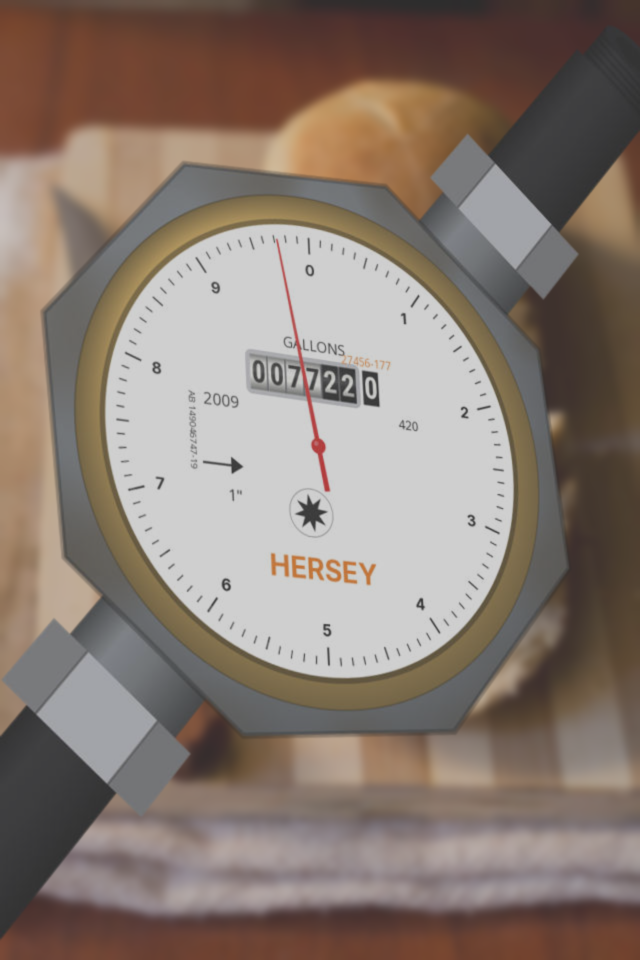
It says {"value": 77219.7, "unit": "gal"}
